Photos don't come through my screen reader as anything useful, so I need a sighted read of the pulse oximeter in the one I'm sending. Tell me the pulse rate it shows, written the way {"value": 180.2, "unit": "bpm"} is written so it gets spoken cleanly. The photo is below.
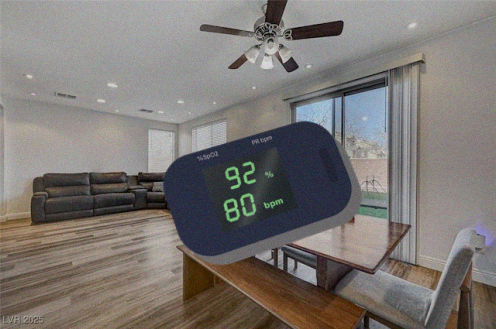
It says {"value": 80, "unit": "bpm"}
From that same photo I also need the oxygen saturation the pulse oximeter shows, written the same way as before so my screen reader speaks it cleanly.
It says {"value": 92, "unit": "%"}
